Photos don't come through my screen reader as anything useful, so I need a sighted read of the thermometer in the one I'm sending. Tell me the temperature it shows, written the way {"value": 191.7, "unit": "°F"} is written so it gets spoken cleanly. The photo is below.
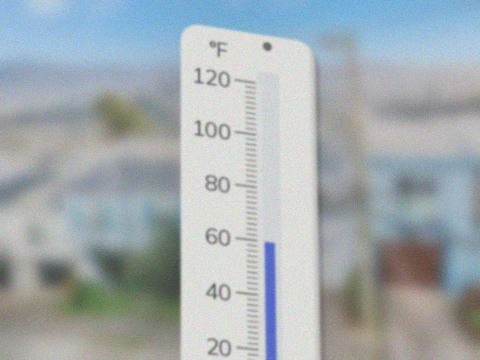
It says {"value": 60, "unit": "°F"}
